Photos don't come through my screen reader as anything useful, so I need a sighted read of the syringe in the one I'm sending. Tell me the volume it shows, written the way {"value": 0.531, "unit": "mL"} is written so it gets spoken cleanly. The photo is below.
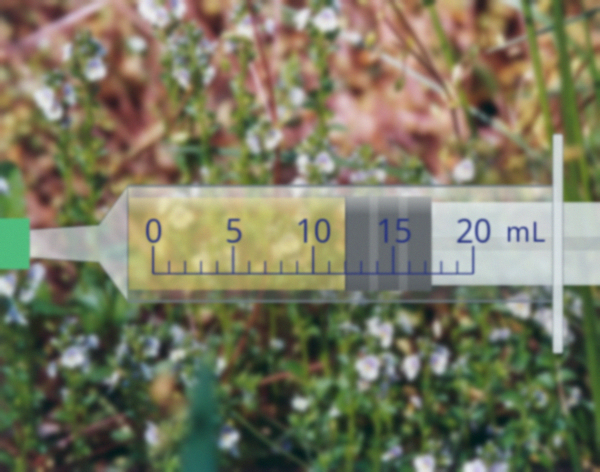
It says {"value": 12, "unit": "mL"}
